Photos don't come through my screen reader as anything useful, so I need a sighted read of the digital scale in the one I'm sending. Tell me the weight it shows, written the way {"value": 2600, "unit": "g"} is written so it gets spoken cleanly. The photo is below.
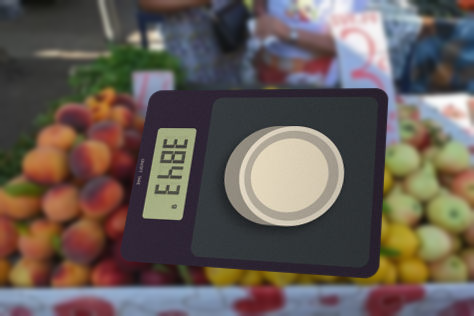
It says {"value": 3843, "unit": "g"}
